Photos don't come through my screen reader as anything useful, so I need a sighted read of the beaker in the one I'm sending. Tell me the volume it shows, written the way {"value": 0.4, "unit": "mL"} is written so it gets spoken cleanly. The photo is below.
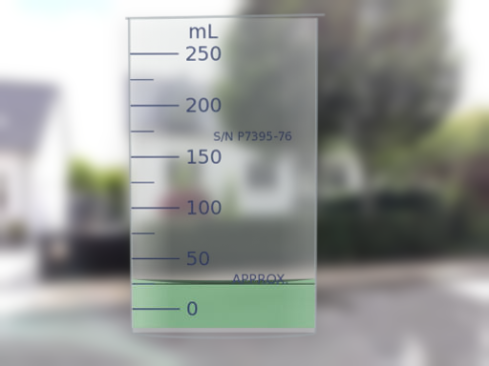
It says {"value": 25, "unit": "mL"}
